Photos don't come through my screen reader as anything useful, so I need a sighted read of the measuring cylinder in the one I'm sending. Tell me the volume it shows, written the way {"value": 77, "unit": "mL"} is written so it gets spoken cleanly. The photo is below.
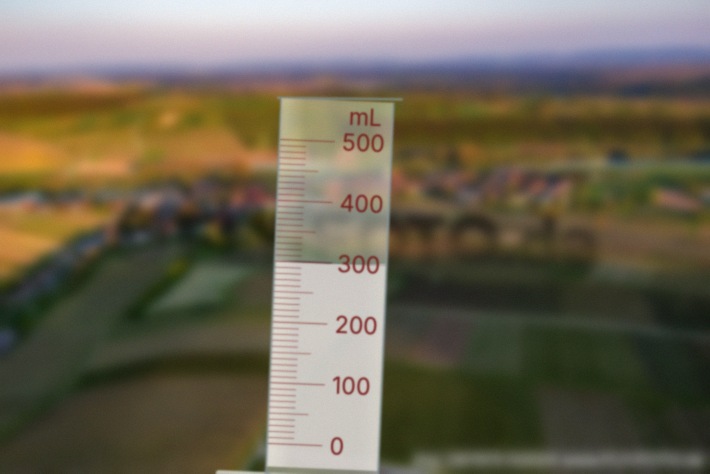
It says {"value": 300, "unit": "mL"}
